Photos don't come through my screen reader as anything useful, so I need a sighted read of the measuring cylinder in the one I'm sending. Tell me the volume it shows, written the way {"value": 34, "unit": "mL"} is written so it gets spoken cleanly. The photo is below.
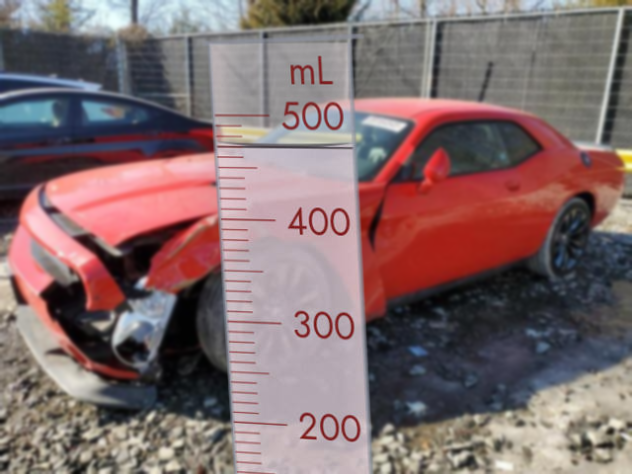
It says {"value": 470, "unit": "mL"}
